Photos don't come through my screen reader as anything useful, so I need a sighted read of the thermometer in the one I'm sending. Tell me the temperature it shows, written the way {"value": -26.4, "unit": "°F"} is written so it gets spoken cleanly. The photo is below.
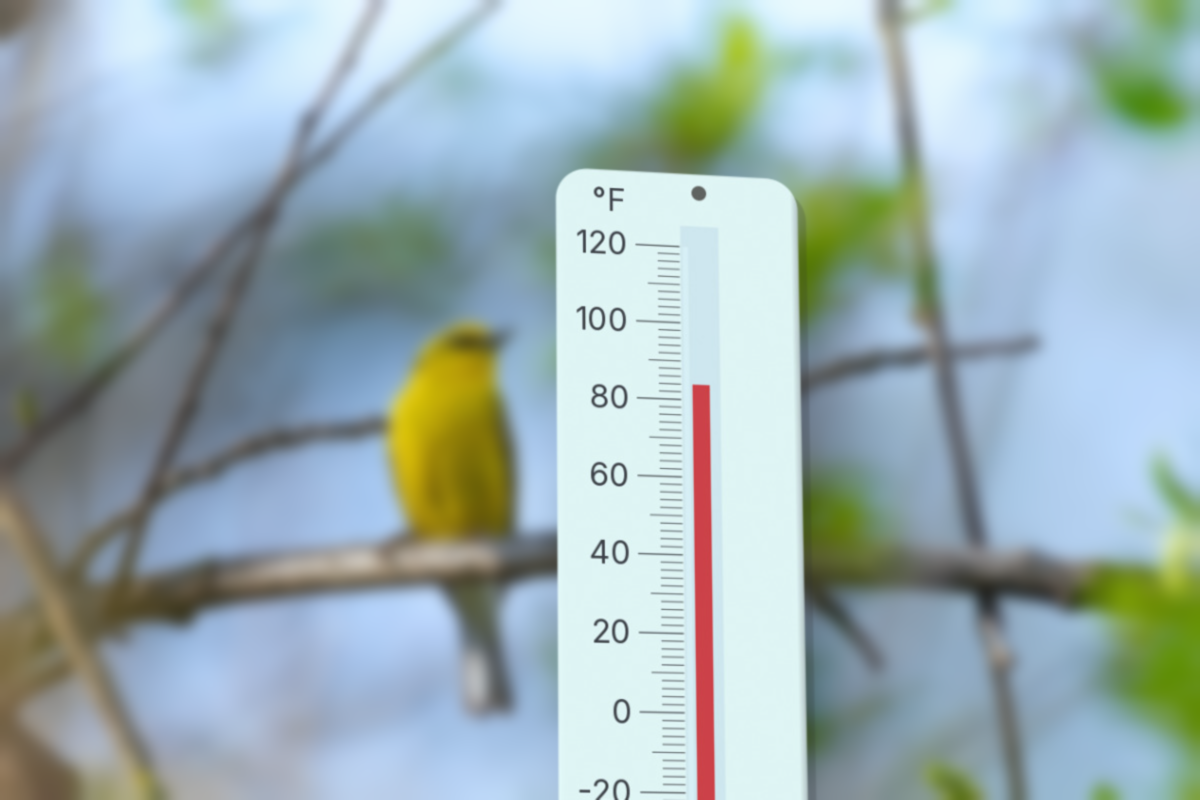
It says {"value": 84, "unit": "°F"}
